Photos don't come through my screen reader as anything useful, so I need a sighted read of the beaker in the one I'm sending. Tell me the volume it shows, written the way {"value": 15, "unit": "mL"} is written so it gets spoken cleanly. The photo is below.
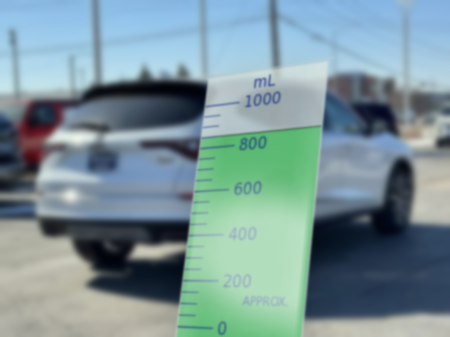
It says {"value": 850, "unit": "mL"}
